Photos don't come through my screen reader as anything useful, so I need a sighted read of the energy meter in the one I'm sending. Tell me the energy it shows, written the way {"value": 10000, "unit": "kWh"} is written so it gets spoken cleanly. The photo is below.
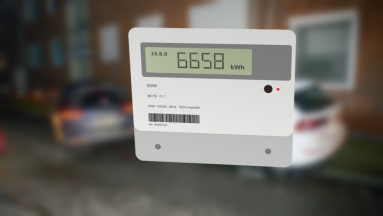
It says {"value": 6658, "unit": "kWh"}
